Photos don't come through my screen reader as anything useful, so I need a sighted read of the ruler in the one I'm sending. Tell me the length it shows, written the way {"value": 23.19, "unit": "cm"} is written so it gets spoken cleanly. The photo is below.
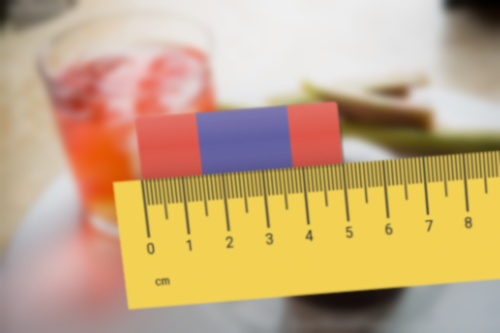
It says {"value": 5, "unit": "cm"}
